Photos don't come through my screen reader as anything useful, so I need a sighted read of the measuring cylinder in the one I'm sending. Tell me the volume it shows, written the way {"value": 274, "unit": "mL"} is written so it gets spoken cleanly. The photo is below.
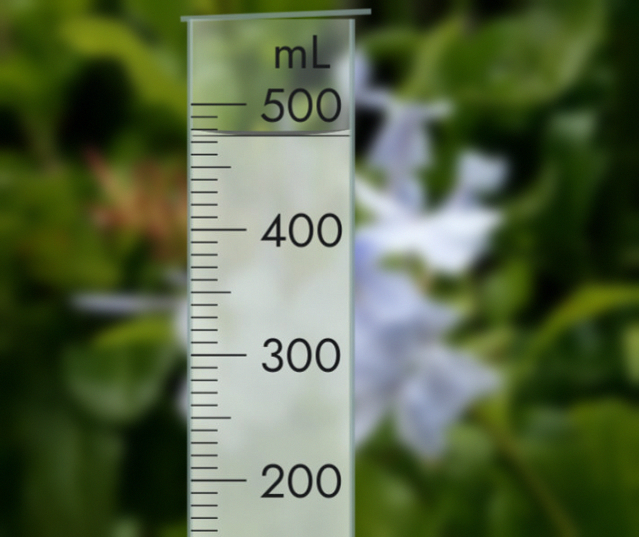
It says {"value": 475, "unit": "mL"}
